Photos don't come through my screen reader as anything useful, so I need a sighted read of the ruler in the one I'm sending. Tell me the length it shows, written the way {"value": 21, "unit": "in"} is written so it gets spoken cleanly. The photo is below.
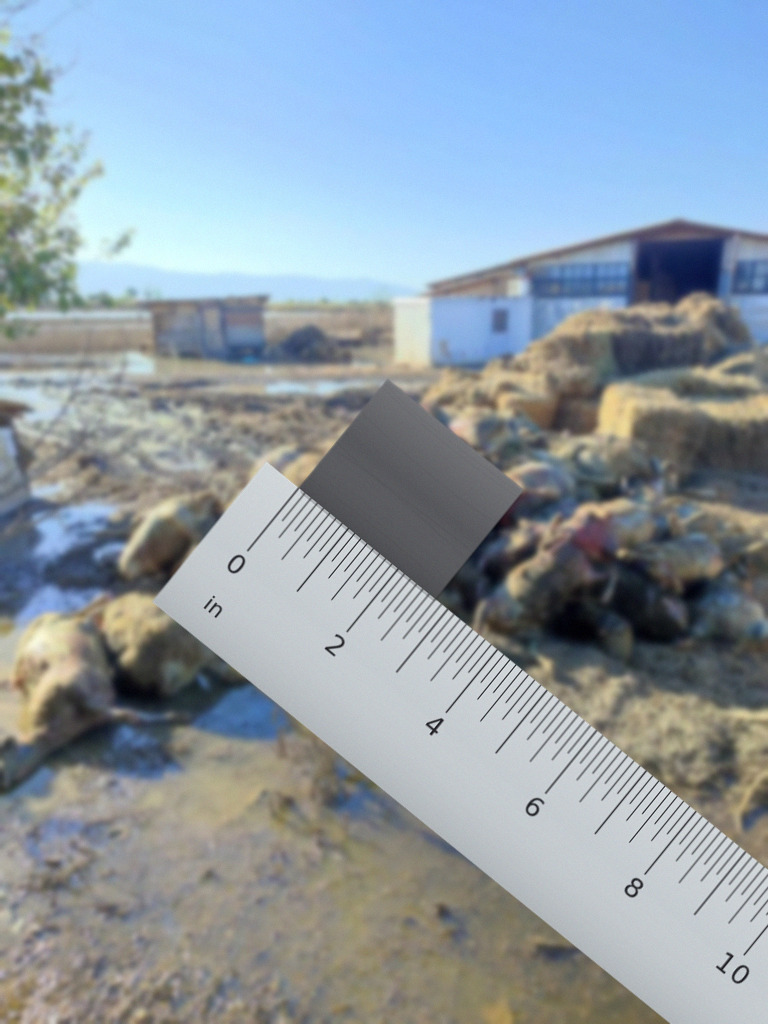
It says {"value": 2.75, "unit": "in"}
